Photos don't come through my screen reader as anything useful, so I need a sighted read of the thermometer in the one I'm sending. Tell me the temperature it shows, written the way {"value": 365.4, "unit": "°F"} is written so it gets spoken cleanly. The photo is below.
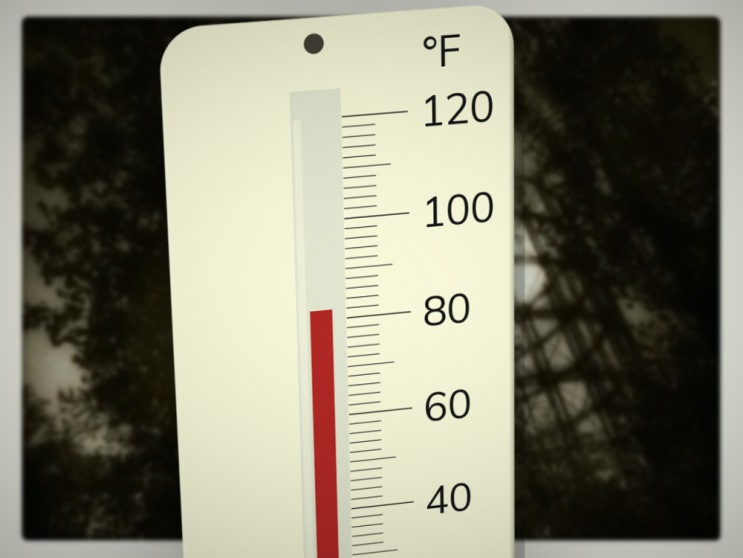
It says {"value": 82, "unit": "°F"}
